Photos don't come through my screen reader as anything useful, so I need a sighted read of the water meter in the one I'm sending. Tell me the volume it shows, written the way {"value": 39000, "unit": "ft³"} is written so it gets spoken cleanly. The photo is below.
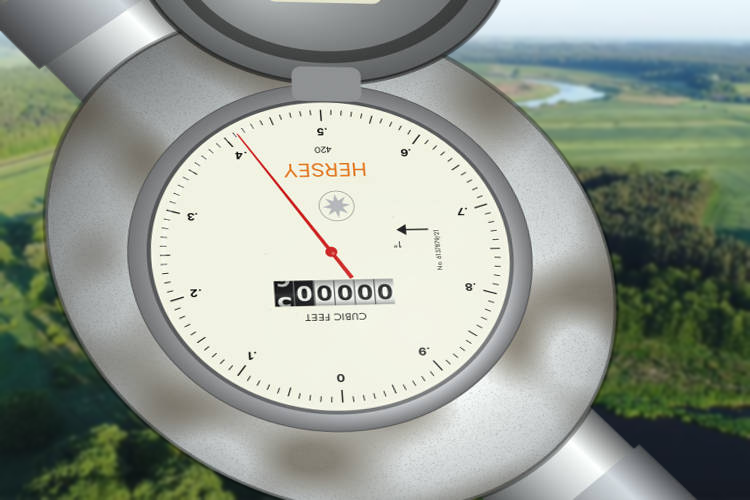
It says {"value": 5.41, "unit": "ft³"}
